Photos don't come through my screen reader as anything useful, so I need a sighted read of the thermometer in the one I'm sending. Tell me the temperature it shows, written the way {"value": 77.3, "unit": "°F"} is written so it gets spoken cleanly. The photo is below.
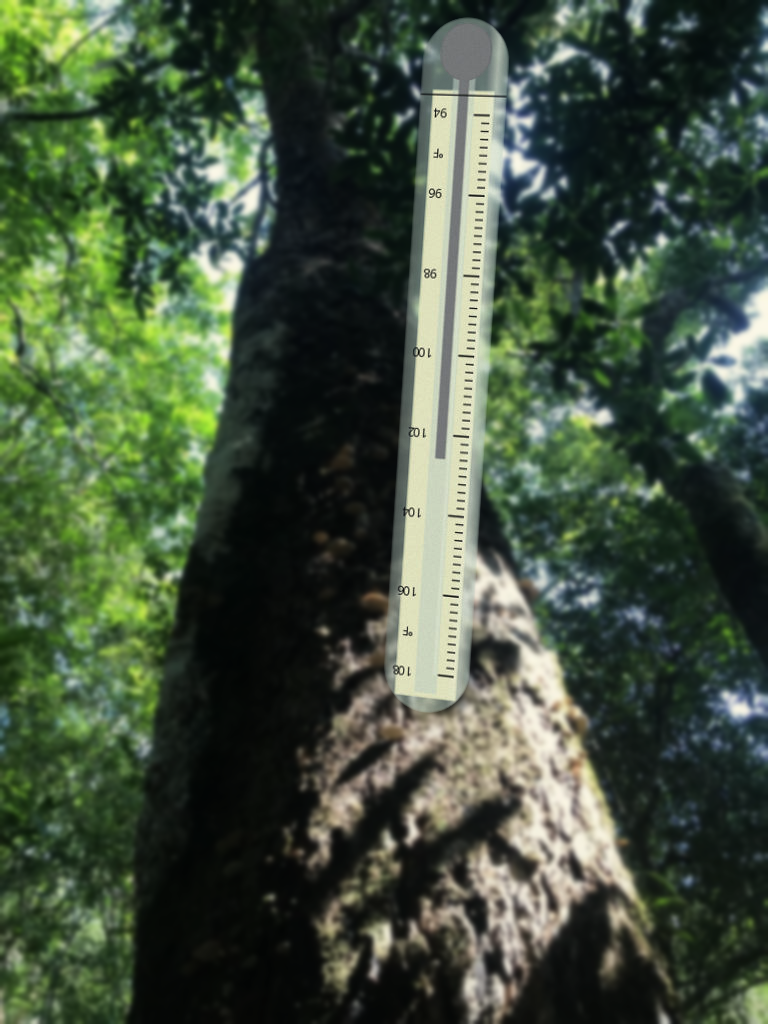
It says {"value": 102.6, "unit": "°F"}
